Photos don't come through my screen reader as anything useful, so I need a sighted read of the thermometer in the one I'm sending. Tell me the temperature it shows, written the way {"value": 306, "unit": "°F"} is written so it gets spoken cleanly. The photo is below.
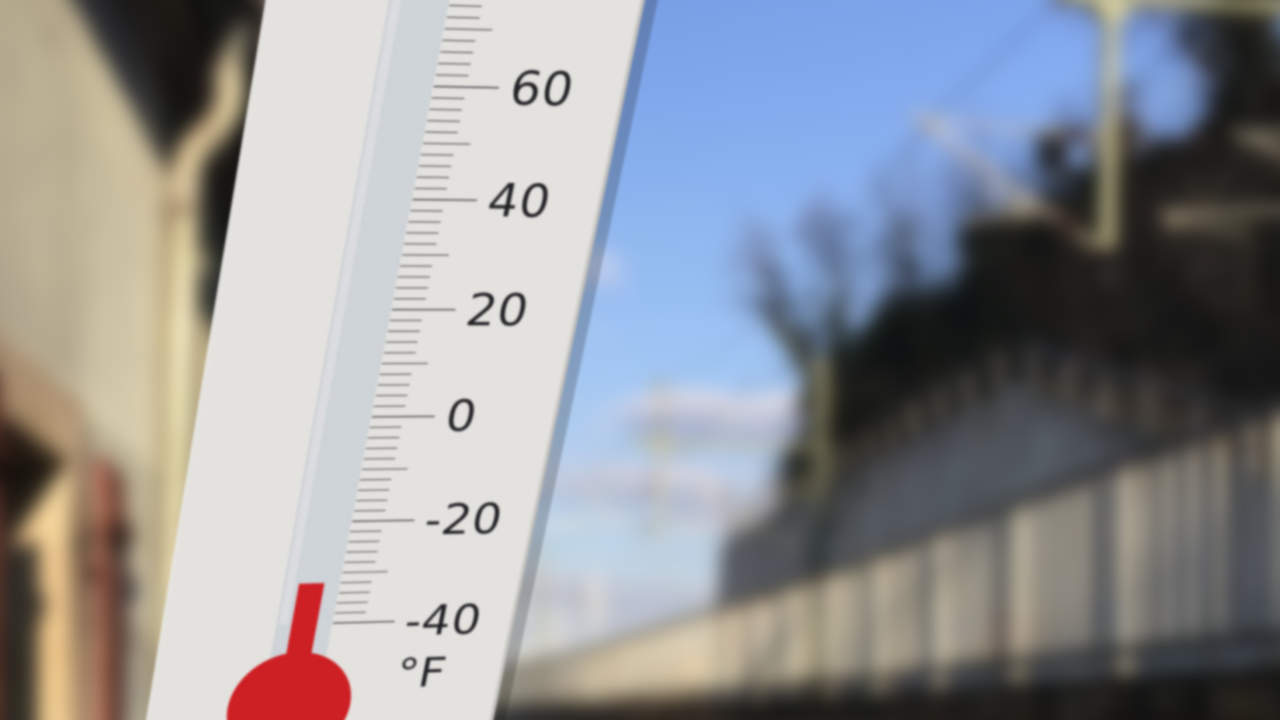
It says {"value": -32, "unit": "°F"}
